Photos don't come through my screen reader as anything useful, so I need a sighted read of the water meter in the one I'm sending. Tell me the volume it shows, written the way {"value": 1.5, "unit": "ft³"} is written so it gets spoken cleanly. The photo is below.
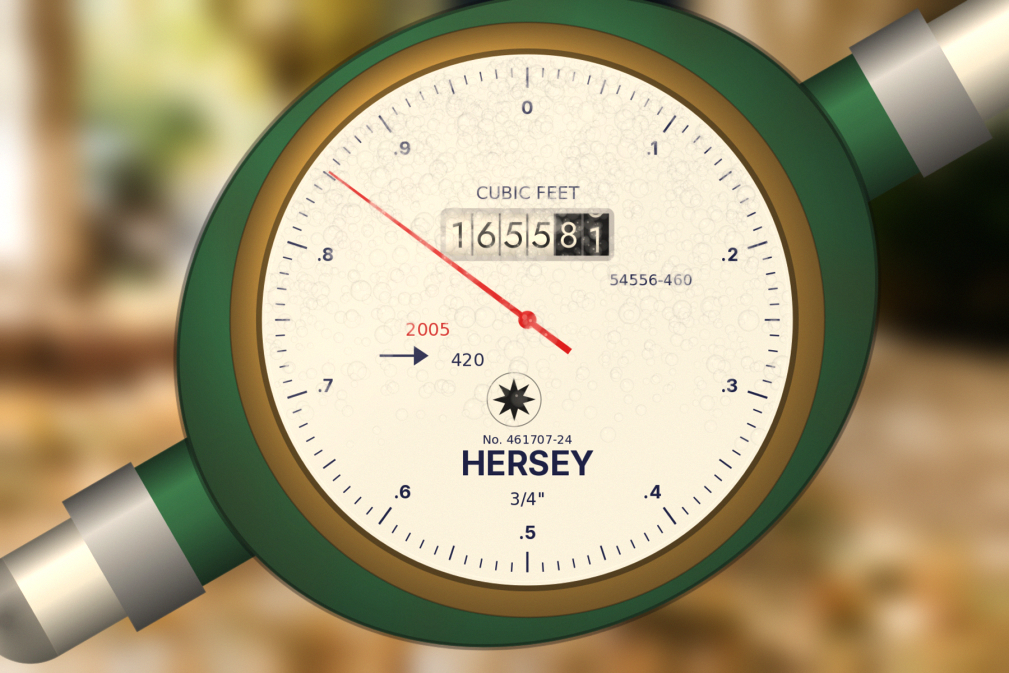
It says {"value": 165580.85, "unit": "ft³"}
